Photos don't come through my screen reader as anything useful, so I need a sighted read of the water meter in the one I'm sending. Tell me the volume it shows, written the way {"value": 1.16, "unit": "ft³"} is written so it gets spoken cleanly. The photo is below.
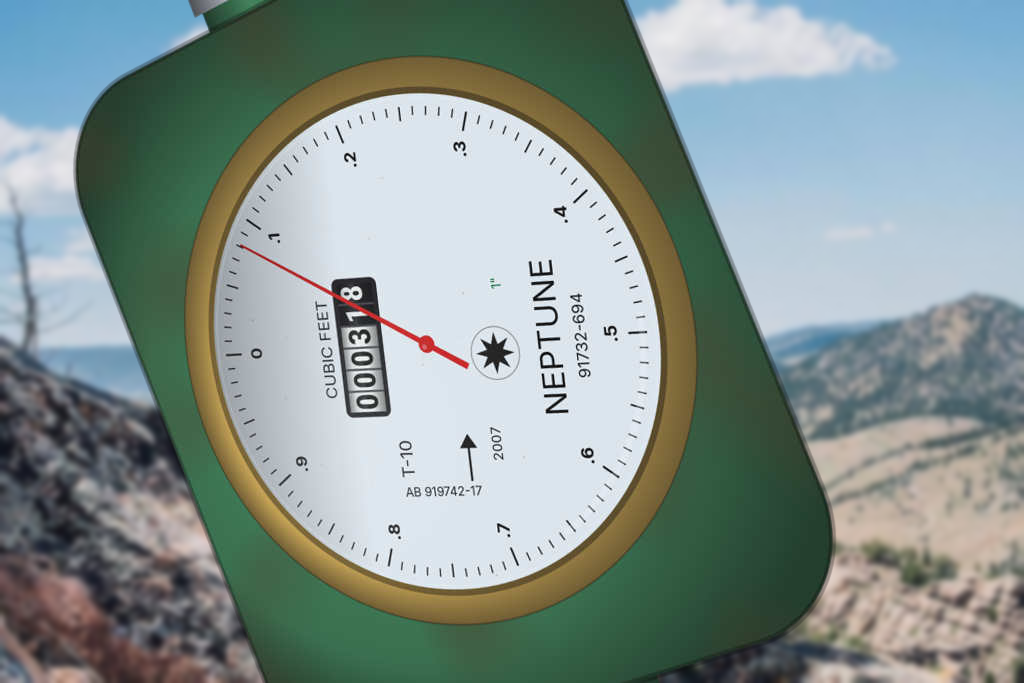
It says {"value": 318.08, "unit": "ft³"}
